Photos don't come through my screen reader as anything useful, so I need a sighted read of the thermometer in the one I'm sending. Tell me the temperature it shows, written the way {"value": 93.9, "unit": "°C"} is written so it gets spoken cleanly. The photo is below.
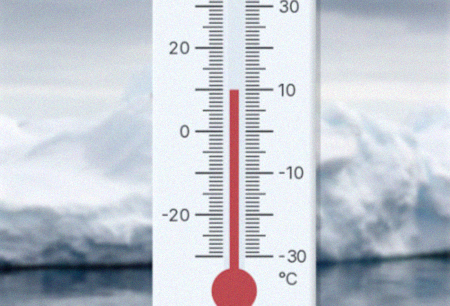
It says {"value": 10, "unit": "°C"}
